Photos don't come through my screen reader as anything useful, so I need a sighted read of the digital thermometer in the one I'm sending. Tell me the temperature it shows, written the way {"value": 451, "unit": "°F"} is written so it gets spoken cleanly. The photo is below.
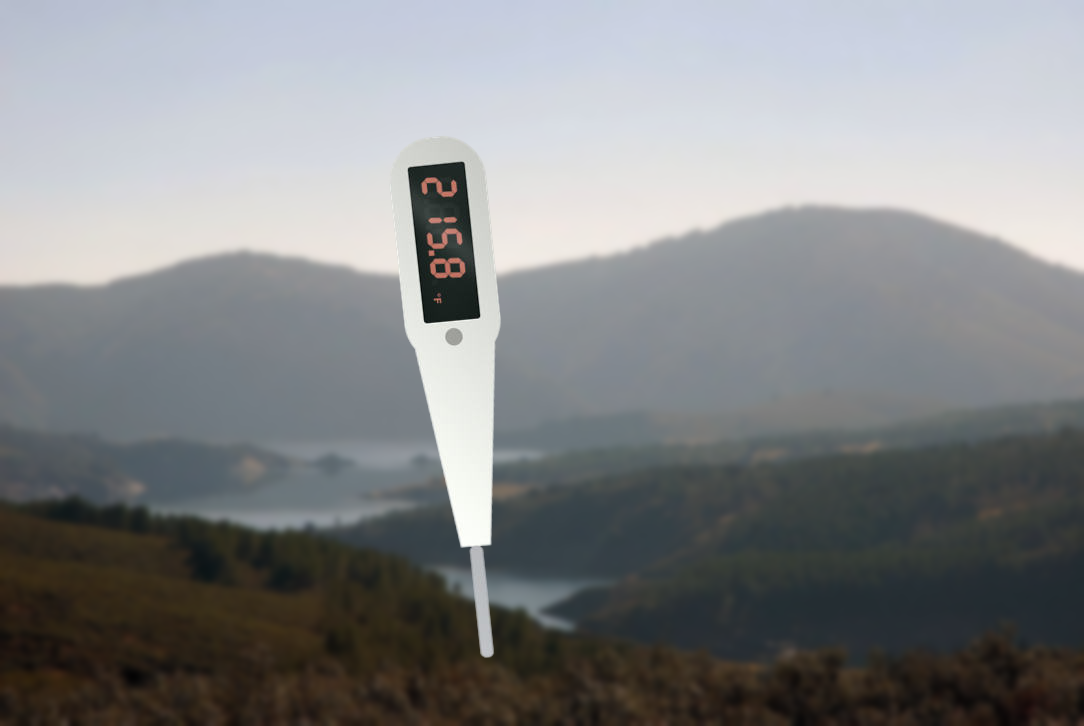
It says {"value": 215.8, "unit": "°F"}
